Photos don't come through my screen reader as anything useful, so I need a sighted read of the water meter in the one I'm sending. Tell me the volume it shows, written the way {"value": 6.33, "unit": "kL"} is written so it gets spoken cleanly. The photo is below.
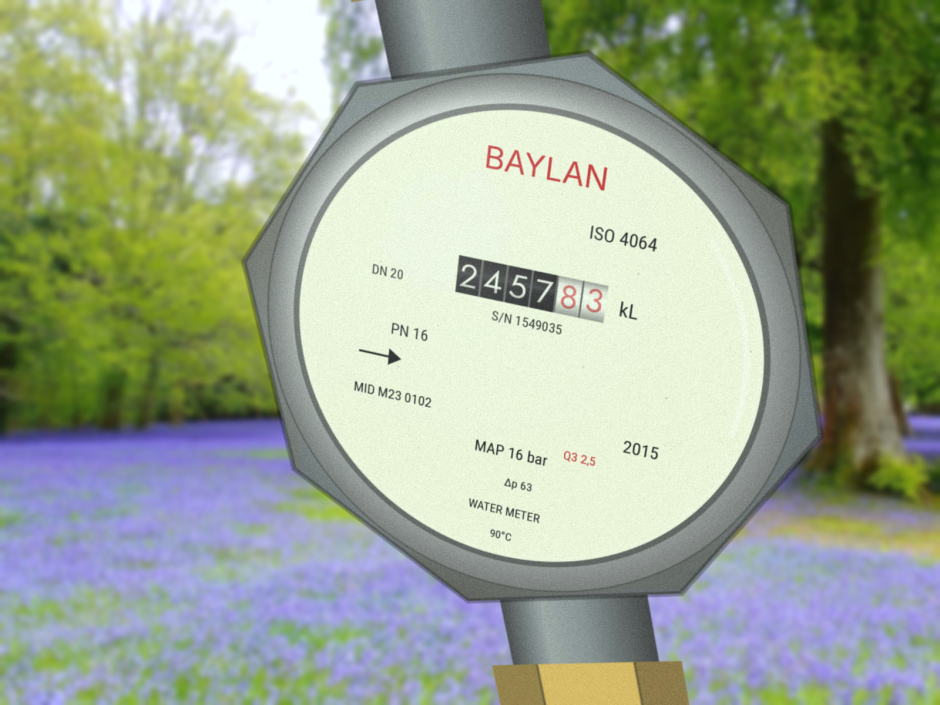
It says {"value": 2457.83, "unit": "kL"}
